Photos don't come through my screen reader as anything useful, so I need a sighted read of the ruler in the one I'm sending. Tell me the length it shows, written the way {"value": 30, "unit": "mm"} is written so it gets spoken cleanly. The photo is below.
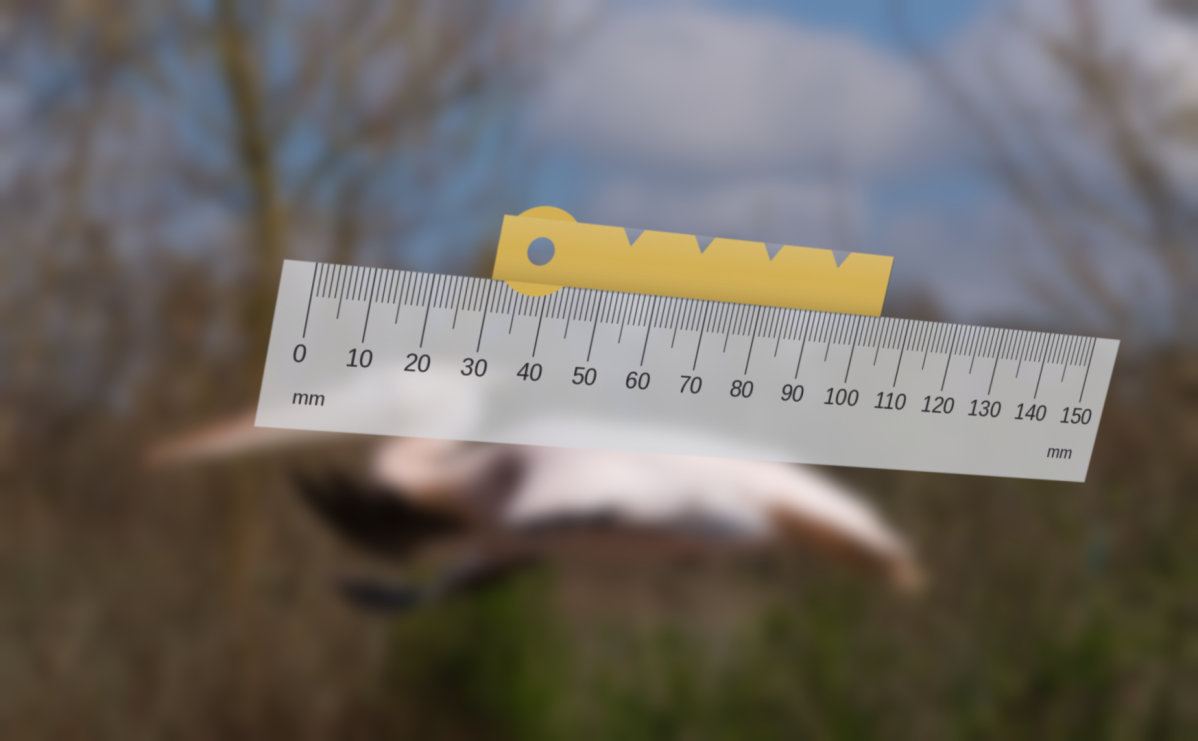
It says {"value": 74, "unit": "mm"}
